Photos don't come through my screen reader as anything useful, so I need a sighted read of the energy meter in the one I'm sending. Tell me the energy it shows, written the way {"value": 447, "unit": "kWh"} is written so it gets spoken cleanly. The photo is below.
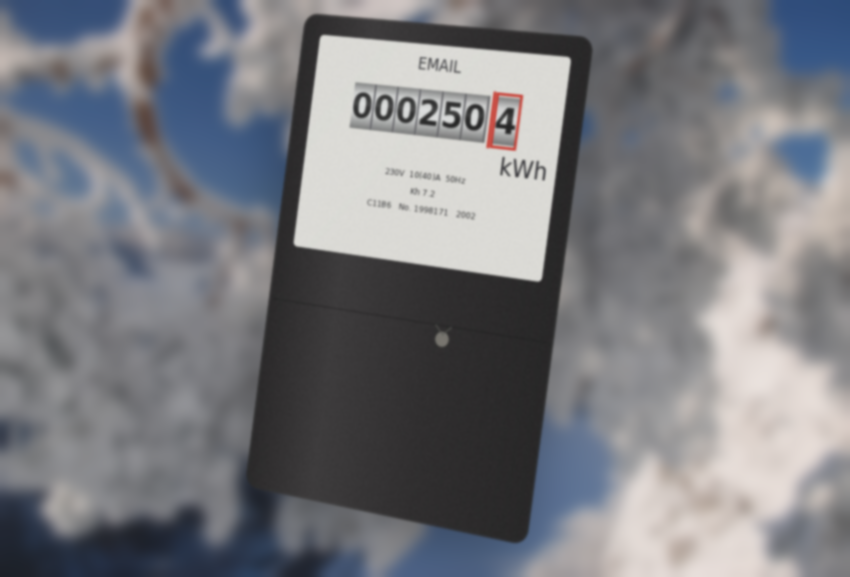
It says {"value": 250.4, "unit": "kWh"}
